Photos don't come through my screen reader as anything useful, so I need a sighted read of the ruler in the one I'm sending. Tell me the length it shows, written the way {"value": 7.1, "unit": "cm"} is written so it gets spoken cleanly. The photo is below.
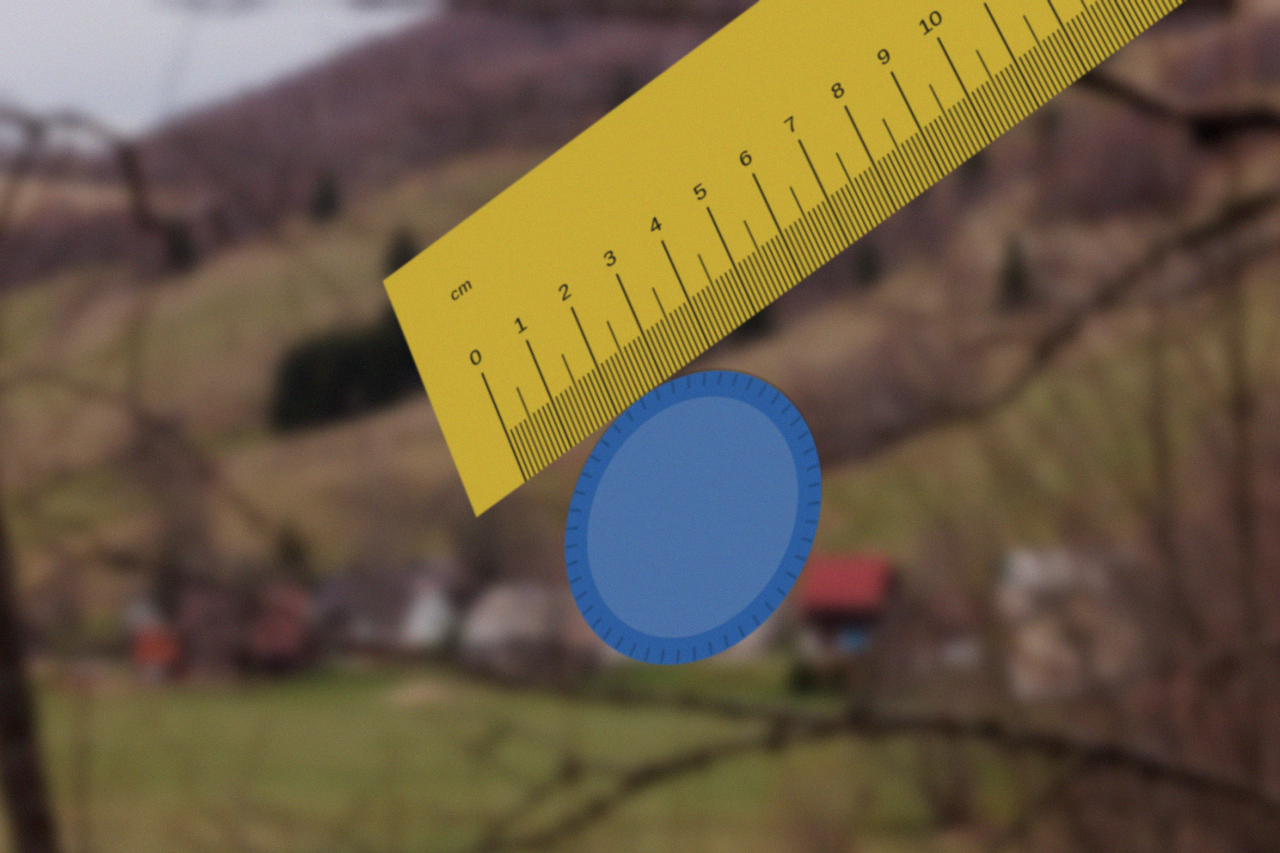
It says {"value": 5, "unit": "cm"}
